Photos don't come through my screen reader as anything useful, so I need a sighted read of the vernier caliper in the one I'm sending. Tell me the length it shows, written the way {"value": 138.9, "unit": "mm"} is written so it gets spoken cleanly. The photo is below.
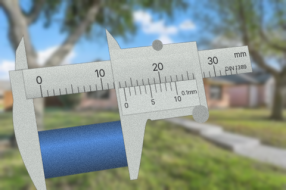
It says {"value": 13.6, "unit": "mm"}
